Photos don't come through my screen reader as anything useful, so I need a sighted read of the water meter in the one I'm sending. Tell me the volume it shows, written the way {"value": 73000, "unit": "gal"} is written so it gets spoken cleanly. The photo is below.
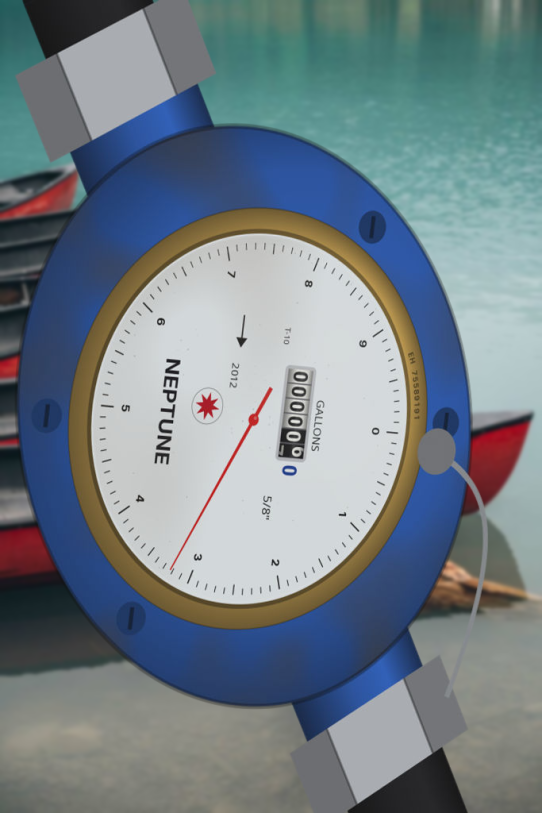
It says {"value": 63.2, "unit": "gal"}
